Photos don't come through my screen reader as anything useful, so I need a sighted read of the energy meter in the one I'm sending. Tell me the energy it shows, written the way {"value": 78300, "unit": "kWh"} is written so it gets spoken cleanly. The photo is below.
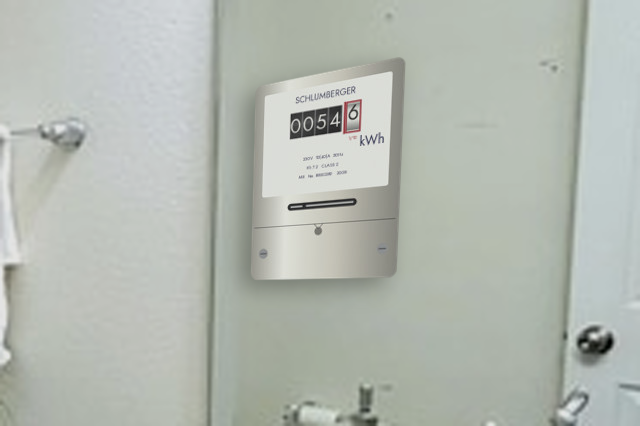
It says {"value": 54.6, "unit": "kWh"}
